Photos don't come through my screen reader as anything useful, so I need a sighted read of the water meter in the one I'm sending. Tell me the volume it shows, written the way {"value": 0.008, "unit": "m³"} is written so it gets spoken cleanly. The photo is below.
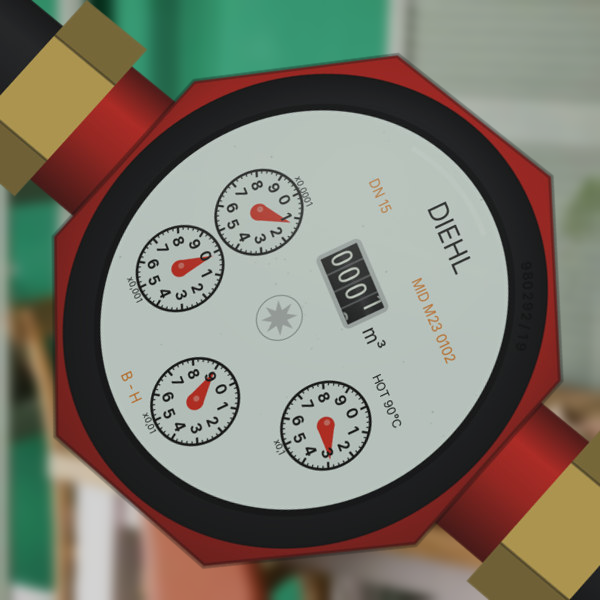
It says {"value": 1.2901, "unit": "m³"}
